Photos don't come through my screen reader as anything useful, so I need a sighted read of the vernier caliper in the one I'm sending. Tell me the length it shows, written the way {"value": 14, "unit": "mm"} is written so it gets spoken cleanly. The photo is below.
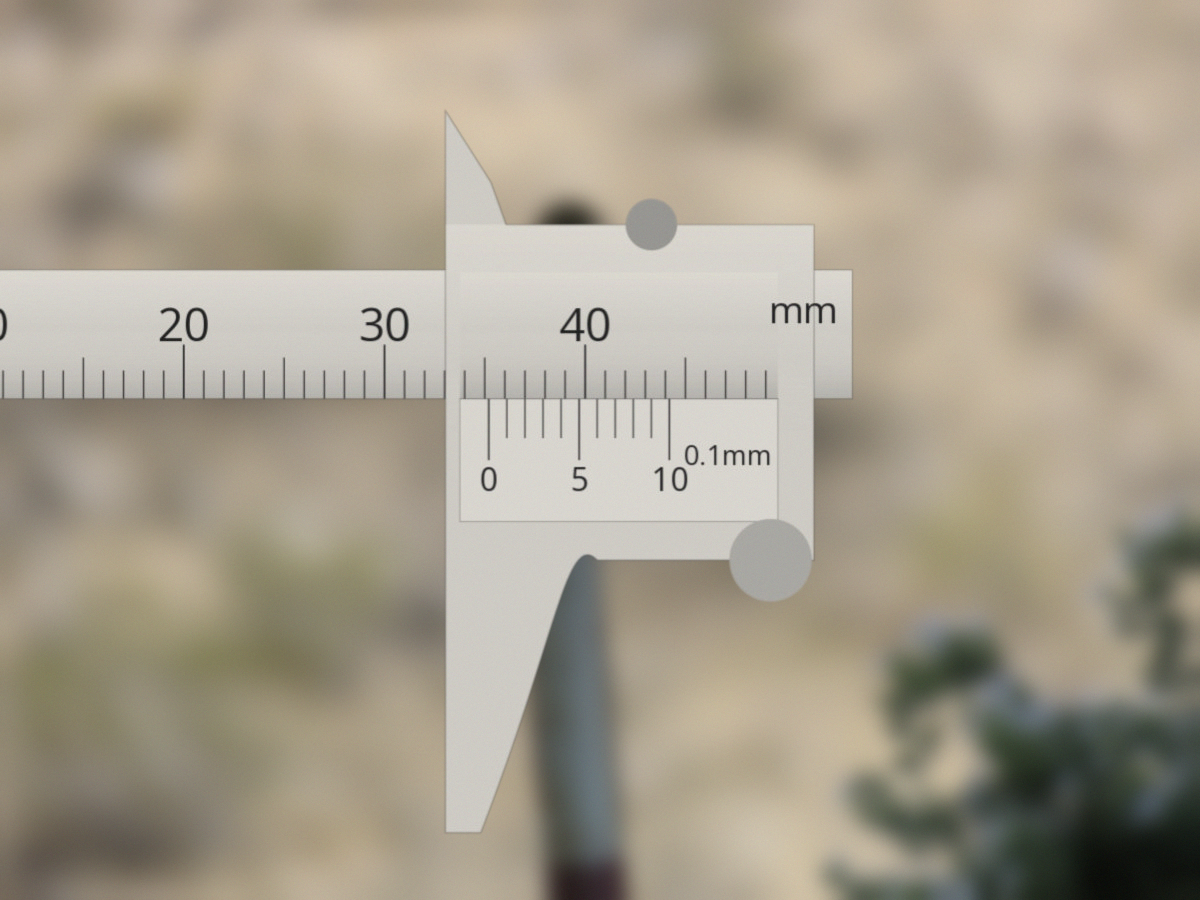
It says {"value": 35.2, "unit": "mm"}
